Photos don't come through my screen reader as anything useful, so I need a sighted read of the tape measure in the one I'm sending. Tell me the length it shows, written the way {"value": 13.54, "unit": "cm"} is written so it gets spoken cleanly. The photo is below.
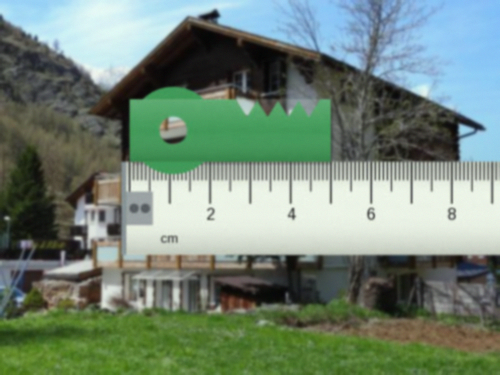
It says {"value": 5, "unit": "cm"}
